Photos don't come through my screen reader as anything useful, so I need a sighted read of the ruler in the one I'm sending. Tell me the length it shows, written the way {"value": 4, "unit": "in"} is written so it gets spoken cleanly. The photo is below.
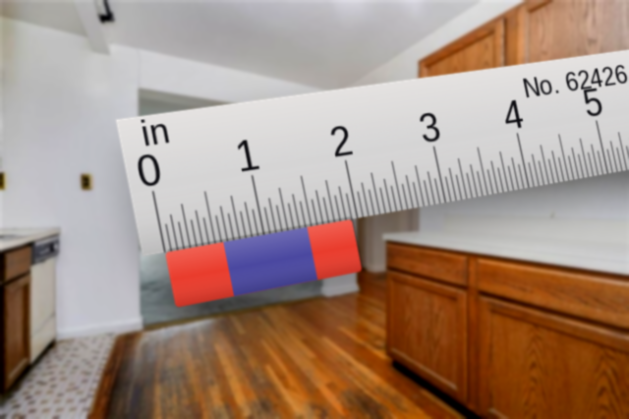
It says {"value": 1.9375, "unit": "in"}
